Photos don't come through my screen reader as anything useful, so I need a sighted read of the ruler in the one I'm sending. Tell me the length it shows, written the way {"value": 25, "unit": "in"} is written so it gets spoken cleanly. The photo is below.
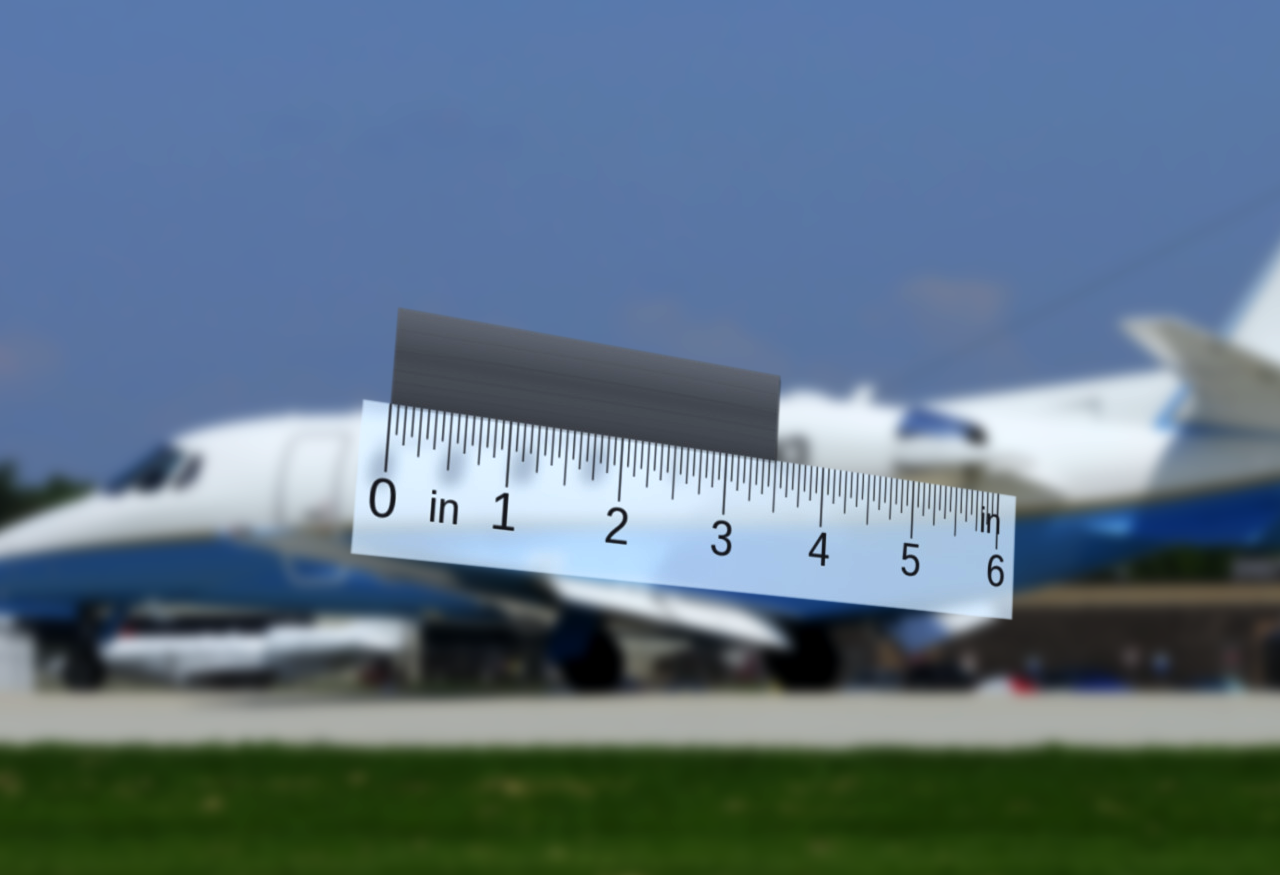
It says {"value": 3.5, "unit": "in"}
